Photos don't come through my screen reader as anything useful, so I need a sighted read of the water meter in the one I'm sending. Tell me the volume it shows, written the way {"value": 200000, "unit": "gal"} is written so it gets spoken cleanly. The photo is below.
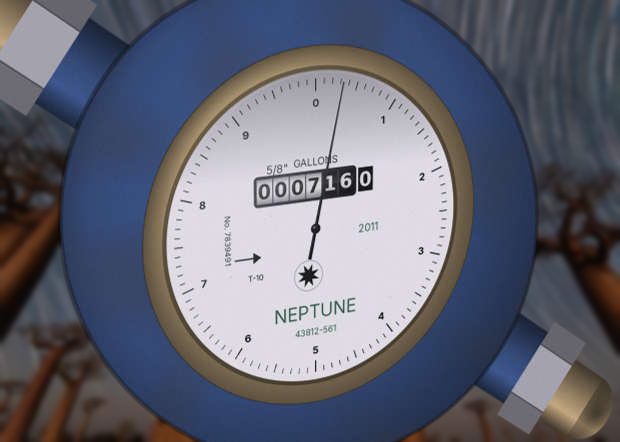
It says {"value": 7160.3, "unit": "gal"}
